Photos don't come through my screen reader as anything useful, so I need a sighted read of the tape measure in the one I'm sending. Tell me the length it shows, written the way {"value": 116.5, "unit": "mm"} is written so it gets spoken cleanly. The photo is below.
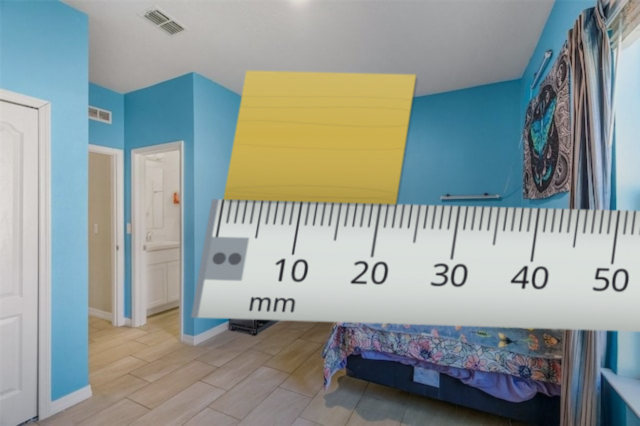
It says {"value": 22, "unit": "mm"}
